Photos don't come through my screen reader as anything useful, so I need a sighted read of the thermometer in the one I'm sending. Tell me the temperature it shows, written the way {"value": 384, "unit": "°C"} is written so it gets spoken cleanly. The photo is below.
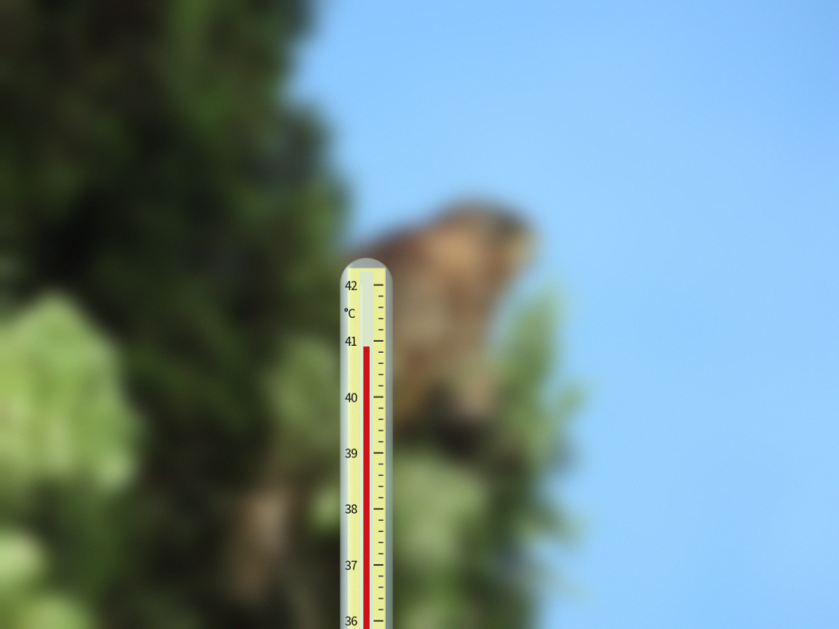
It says {"value": 40.9, "unit": "°C"}
